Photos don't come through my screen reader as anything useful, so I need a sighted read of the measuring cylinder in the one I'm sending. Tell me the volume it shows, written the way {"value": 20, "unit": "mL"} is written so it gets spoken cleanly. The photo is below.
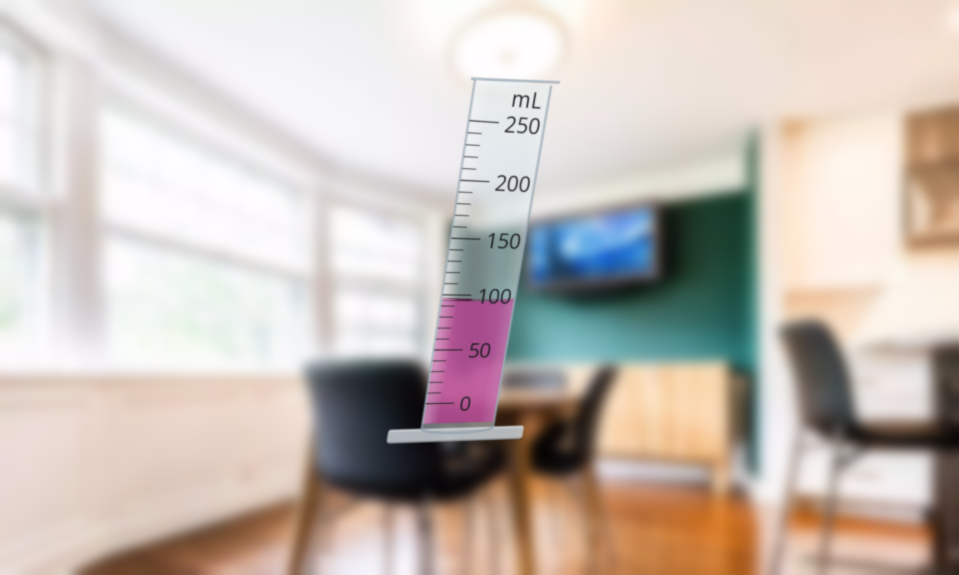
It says {"value": 95, "unit": "mL"}
